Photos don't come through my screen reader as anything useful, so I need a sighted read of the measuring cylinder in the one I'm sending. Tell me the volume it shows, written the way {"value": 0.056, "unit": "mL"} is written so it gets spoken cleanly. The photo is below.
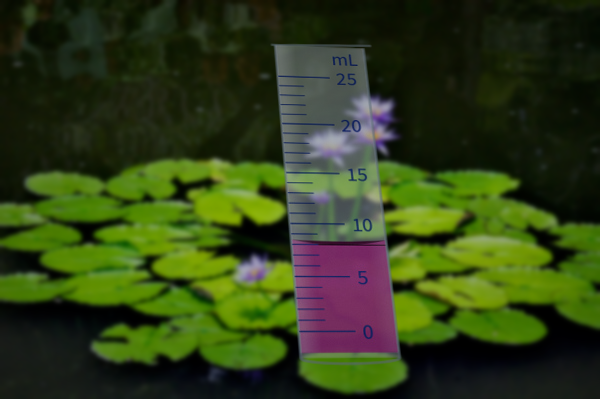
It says {"value": 8, "unit": "mL"}
